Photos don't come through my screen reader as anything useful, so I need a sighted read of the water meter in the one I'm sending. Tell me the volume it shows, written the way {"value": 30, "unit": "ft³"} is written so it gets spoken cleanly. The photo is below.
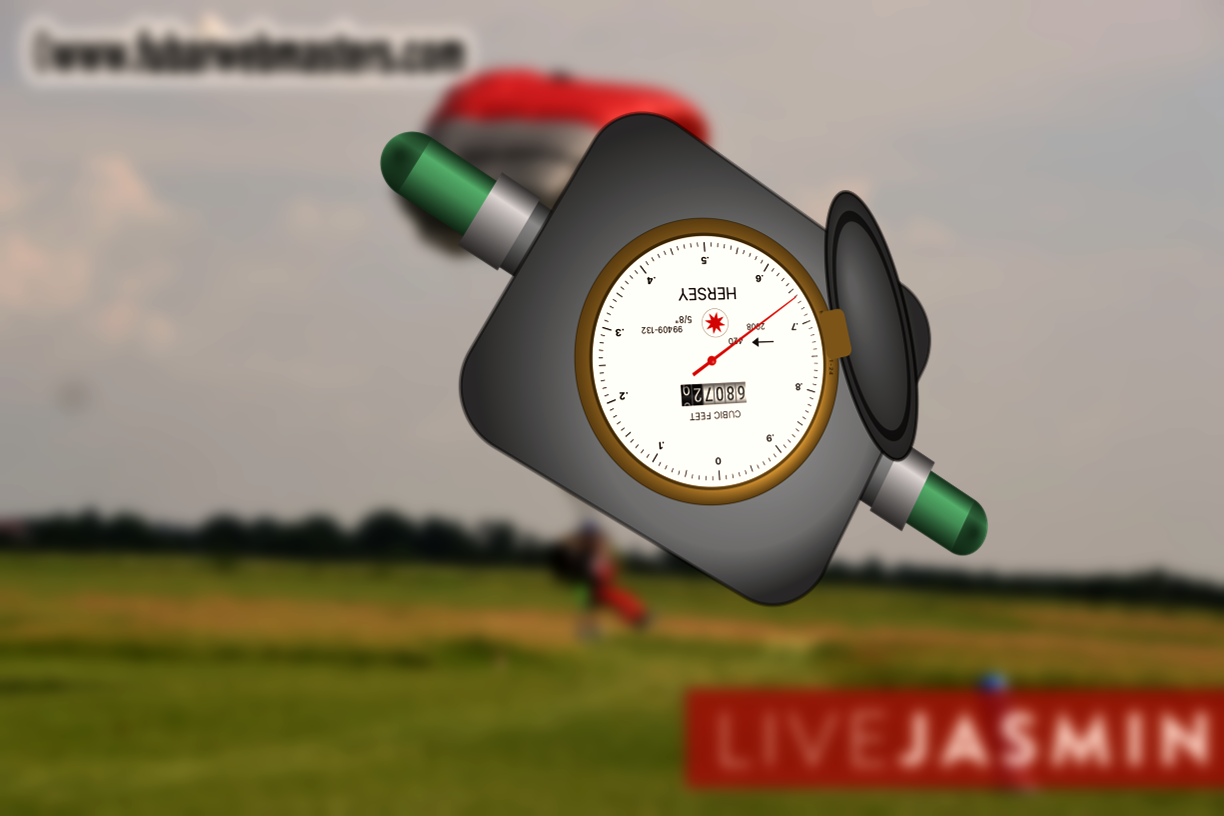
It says {"value": 680728.66, "unit": "ft³"}
